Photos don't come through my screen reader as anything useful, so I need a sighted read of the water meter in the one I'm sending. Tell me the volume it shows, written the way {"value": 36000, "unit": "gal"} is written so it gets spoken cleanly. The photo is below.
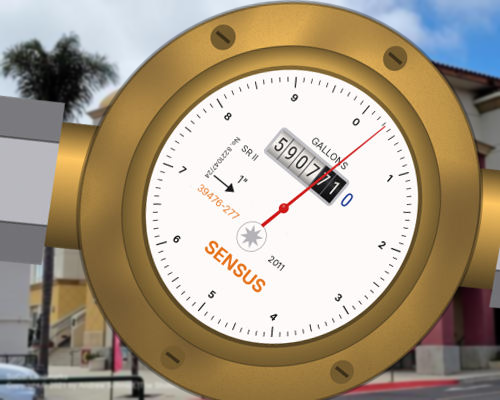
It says {"value": 5907710.3, "unit": "gal"}
